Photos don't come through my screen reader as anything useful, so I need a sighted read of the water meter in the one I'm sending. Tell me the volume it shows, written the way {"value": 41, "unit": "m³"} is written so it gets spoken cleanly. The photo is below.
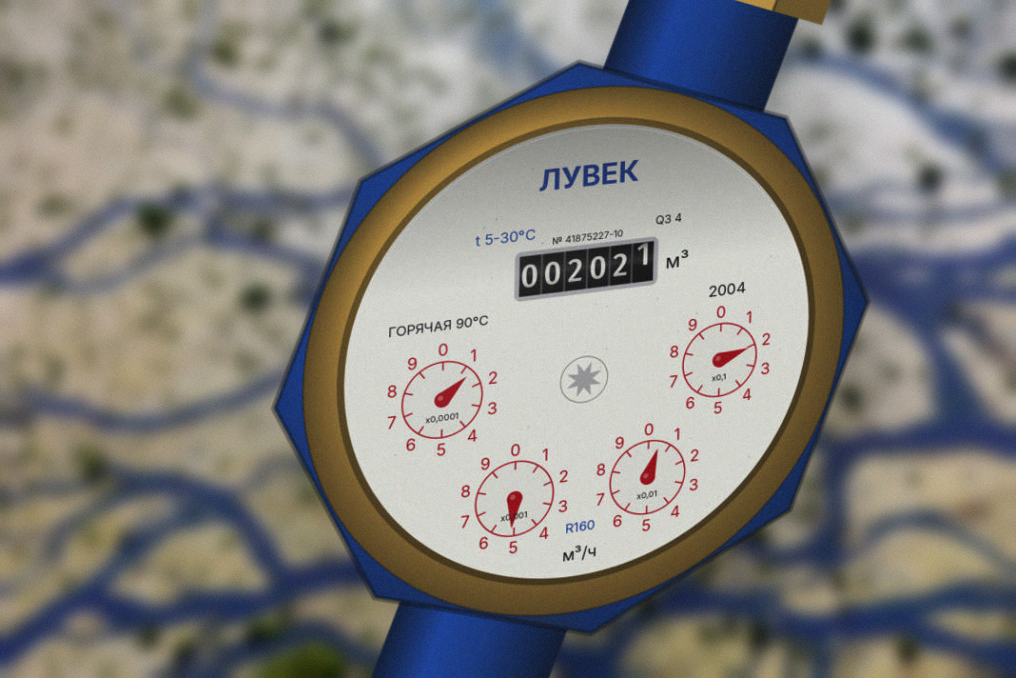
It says {"value": 2021.2051, "unit": "m³"}
